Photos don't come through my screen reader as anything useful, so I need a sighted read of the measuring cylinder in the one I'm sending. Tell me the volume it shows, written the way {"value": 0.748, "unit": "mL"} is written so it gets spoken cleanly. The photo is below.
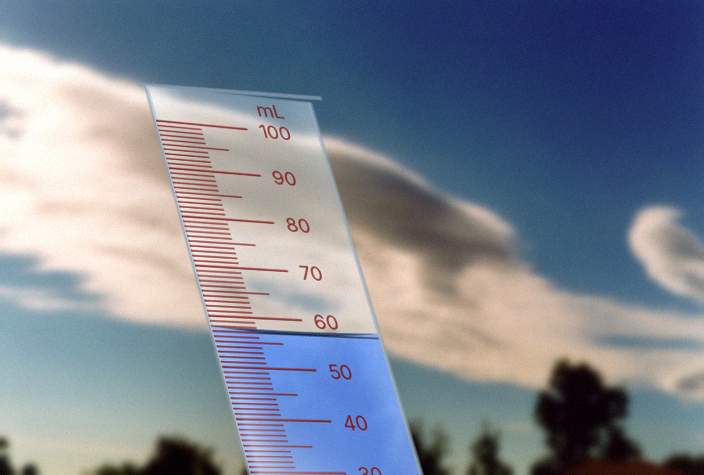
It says {"value": 57, "unit": "mL"}
